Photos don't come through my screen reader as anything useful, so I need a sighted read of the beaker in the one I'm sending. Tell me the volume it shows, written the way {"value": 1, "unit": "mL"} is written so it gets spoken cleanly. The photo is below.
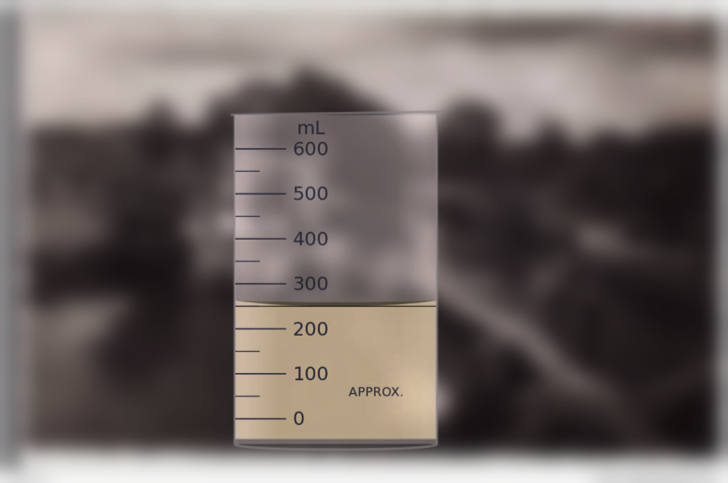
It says {"value": 250, "unit": "mL"}
